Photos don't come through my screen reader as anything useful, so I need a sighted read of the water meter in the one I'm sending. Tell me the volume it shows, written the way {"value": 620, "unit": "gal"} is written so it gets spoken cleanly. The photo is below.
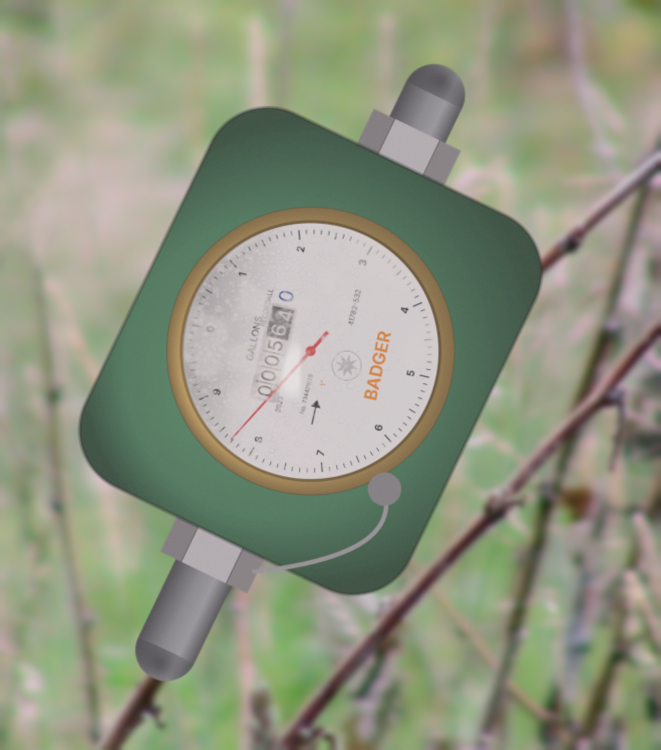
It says {"value": 5638.3, "unit": "gal"}
